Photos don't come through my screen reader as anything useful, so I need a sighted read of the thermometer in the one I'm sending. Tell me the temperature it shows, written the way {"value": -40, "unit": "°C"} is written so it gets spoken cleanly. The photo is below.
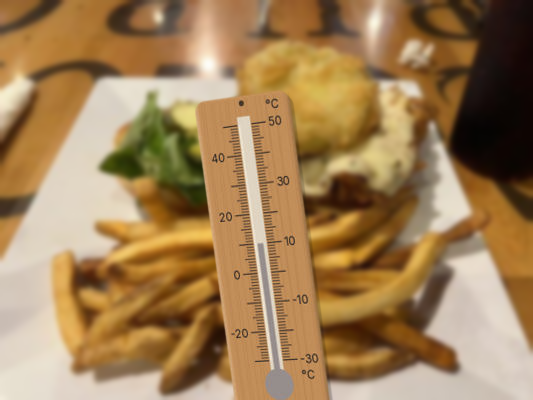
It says {"value": 10, "unit": "°C"}
